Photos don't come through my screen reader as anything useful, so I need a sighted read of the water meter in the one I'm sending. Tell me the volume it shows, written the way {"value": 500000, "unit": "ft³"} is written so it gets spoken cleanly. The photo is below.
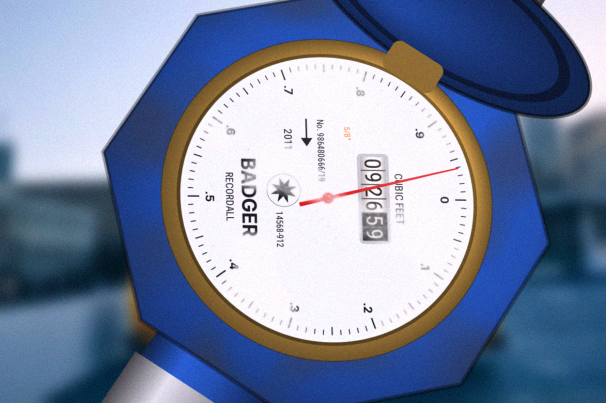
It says {"value": 92658.96, "unit": "ft³"}
